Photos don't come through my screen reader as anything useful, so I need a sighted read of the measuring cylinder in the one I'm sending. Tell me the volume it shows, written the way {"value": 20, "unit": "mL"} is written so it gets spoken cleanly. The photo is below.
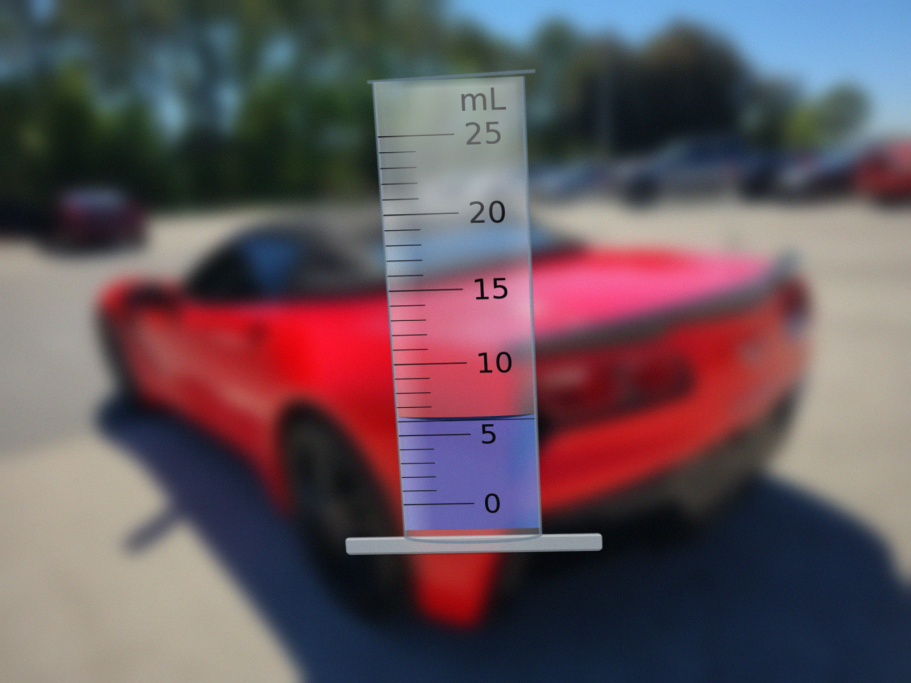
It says {"value": 6, "unit": "mL"}
